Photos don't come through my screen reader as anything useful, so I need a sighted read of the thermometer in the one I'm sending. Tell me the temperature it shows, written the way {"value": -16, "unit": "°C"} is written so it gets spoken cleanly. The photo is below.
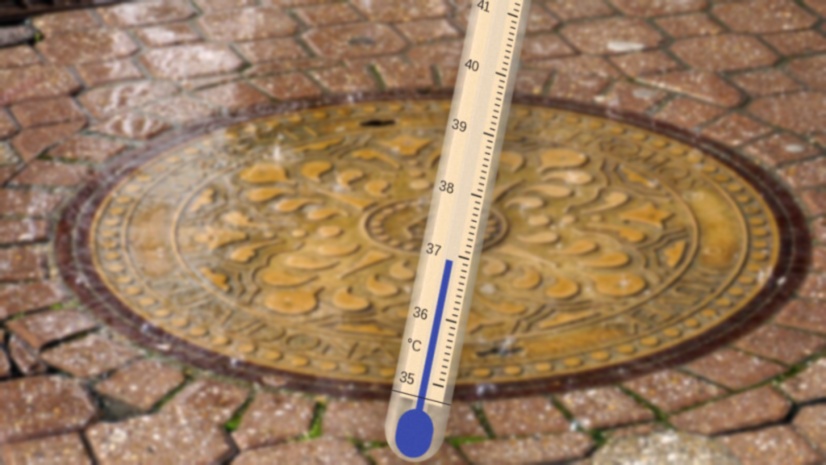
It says {"value": 36.9, "unit": "°C"}
